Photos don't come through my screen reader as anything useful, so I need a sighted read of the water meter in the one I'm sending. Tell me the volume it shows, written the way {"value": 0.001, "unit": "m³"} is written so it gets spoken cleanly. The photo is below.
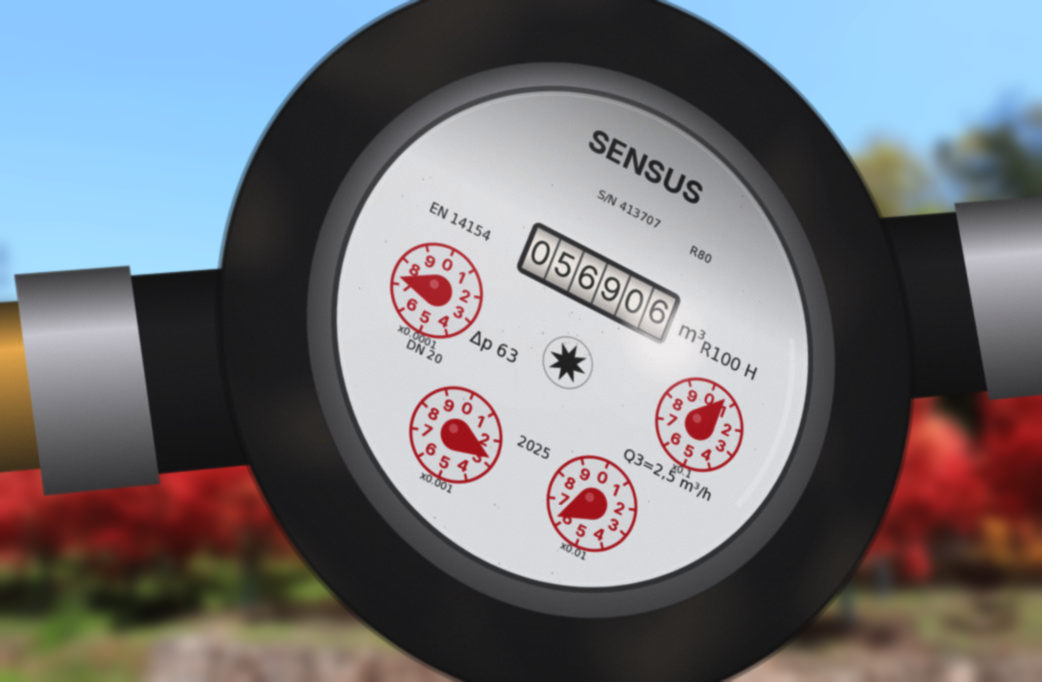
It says {"value": 56906.0627, "unit": "m³"}
